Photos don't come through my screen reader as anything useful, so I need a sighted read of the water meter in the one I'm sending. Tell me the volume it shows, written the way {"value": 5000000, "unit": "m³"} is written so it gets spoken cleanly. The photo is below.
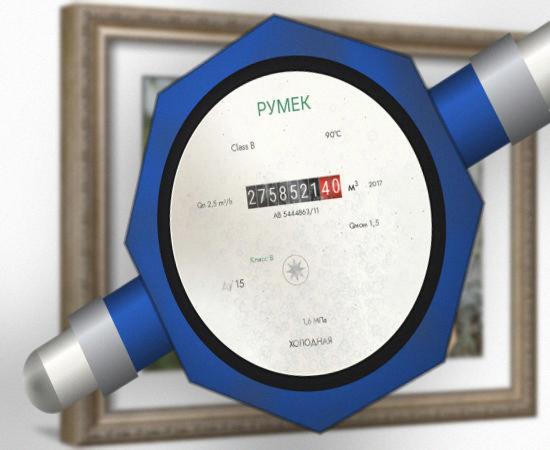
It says {"value": 2758521.40, "unit": "m³"}
